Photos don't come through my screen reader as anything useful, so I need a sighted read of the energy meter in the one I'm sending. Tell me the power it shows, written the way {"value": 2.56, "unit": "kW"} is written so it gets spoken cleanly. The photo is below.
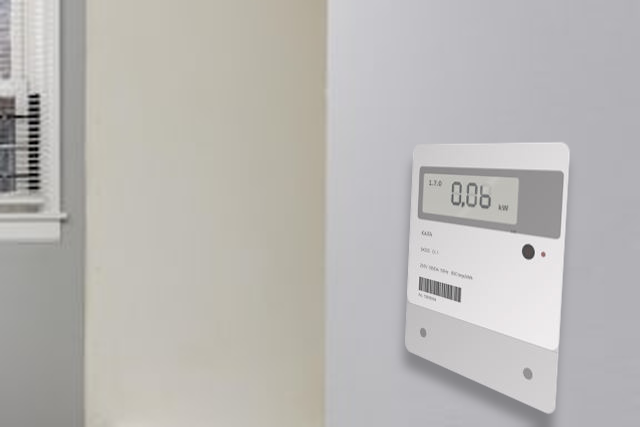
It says {"value": 0.06, "unit": "kW"}
